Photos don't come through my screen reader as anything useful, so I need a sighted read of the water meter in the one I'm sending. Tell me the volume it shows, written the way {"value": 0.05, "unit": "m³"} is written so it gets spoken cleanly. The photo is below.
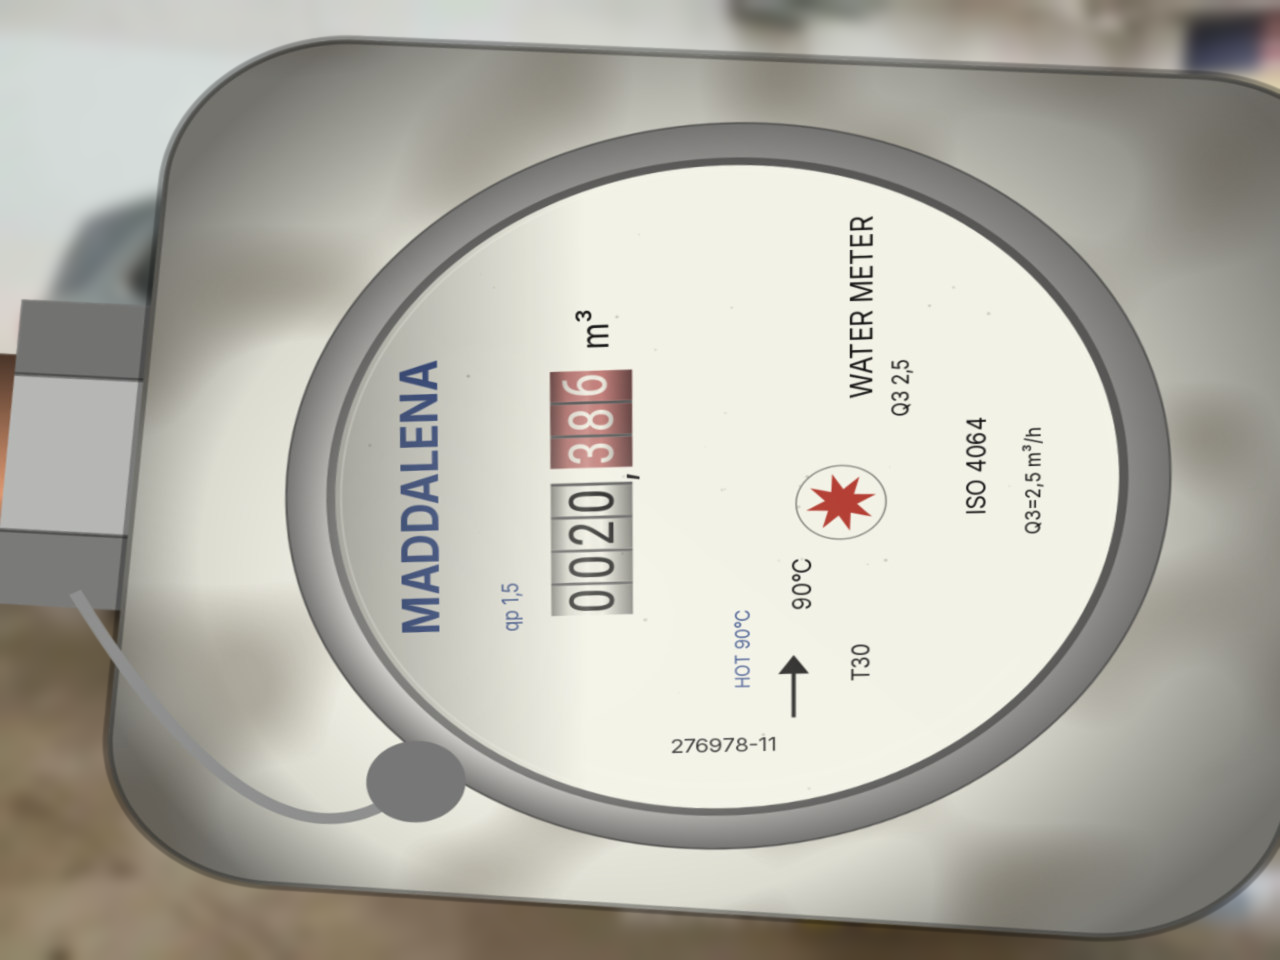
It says {"value": 20.386, "unit": "m³"}
